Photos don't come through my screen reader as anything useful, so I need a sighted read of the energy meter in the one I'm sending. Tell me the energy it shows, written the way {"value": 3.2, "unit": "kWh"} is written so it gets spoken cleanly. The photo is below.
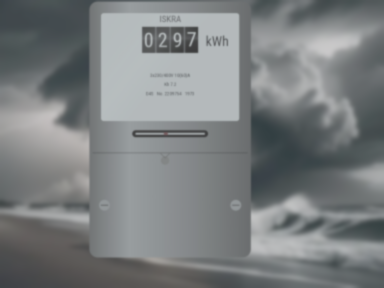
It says {"value": 297, "unit": "kWh"}
